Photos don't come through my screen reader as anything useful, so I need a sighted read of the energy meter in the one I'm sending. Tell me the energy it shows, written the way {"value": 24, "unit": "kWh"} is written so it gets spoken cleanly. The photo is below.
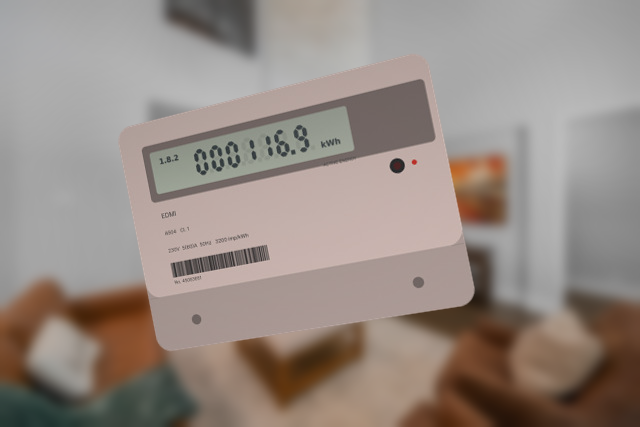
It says {"value": 116.9, "unit": "kWh"}
